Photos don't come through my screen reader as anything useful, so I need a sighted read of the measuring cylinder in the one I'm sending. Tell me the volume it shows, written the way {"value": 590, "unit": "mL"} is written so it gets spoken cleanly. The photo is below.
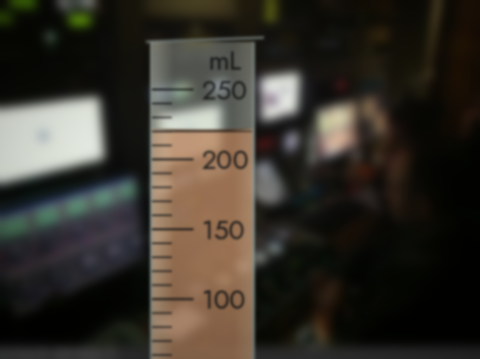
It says {"value": 220, "unit": "mL"}
